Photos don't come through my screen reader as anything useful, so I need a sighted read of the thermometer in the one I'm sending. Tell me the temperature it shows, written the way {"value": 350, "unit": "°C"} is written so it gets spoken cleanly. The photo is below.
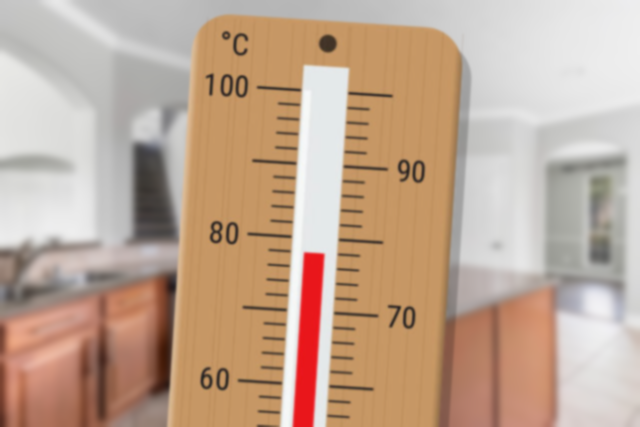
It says {"value": 78, "unit": "°C"}
